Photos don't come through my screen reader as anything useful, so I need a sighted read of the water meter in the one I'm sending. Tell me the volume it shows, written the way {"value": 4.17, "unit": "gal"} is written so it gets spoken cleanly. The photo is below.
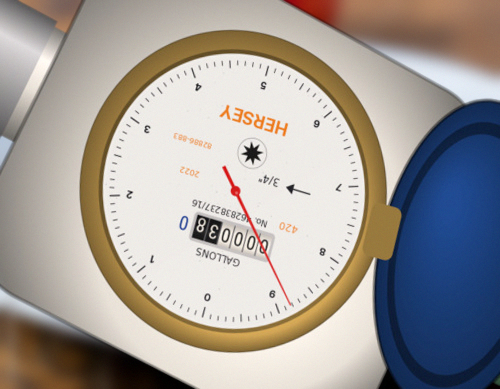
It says {"value": 378.8, "unit": "gal"}
